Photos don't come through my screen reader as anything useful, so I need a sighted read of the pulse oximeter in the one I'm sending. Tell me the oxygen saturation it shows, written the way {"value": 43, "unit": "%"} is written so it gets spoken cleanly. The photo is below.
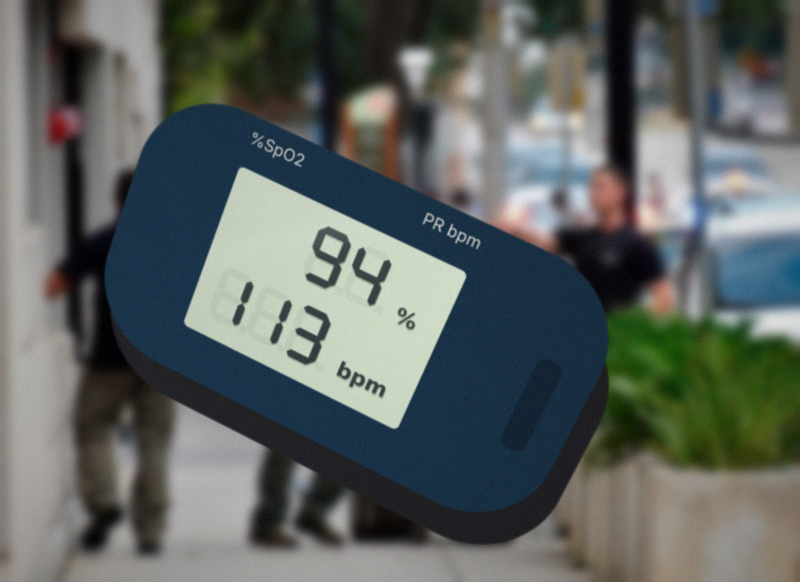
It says {"value": 94, "unit": "%"}
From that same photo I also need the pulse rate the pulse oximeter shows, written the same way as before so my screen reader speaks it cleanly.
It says {"value": 113, "unit": "bpm"}
